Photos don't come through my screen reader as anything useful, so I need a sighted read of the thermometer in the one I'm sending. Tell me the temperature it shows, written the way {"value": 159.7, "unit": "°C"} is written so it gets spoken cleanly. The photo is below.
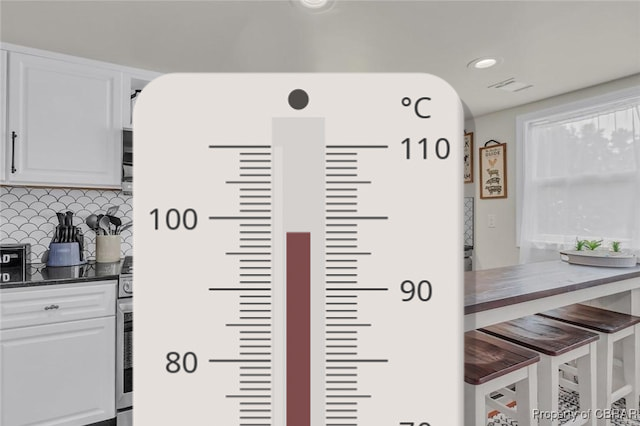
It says {"value": 98, "unit": "°C"}
